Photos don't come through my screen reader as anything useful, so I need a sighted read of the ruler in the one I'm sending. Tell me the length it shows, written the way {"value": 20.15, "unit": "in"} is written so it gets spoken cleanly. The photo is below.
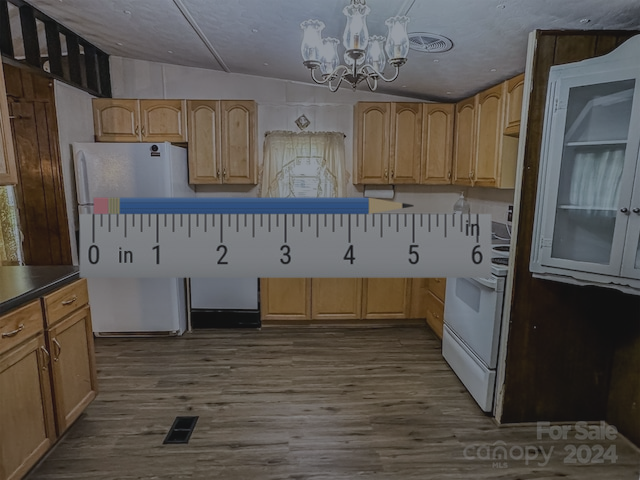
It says {"value": 5, "unit": "in"}
